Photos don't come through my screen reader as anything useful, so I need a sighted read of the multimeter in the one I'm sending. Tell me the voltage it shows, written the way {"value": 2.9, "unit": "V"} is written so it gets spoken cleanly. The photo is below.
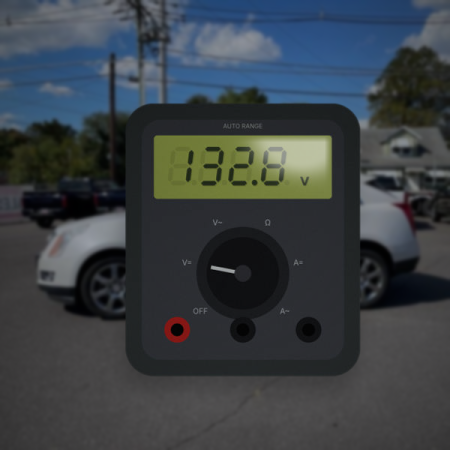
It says {"value": 132.8, "unit": "V"}
